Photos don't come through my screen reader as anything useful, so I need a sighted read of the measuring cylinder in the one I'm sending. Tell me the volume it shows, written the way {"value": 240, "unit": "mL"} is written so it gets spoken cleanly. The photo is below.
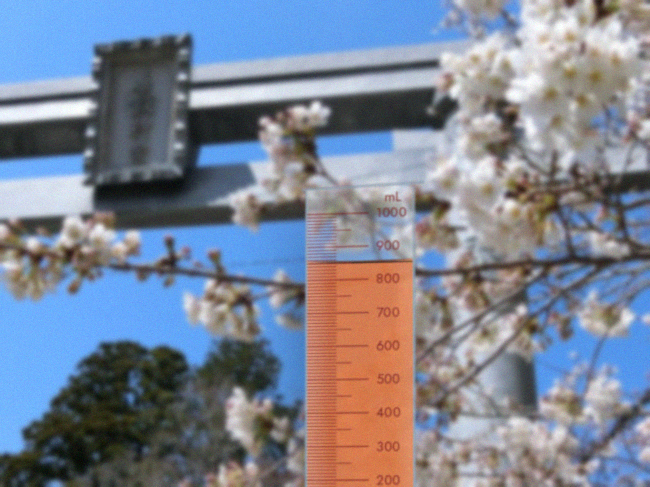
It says {"value": 850, "unit": "mL"}
